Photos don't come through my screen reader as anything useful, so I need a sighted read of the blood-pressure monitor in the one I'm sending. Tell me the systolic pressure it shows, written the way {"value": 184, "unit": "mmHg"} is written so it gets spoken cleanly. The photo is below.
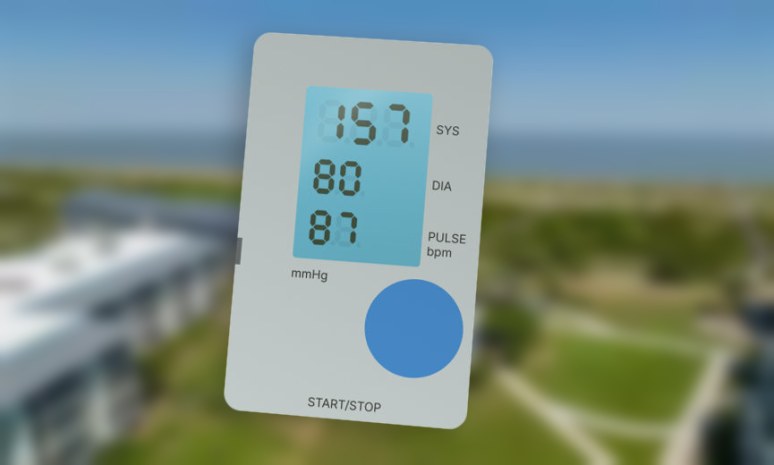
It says {"value": 157, "unit": "mmHg"}
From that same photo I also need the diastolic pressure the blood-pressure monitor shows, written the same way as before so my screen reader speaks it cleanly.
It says {"value": 80, "unit": "mmHg"}
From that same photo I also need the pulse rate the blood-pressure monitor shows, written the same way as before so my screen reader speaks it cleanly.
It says {"value": 87, "unit": "bpm"}
